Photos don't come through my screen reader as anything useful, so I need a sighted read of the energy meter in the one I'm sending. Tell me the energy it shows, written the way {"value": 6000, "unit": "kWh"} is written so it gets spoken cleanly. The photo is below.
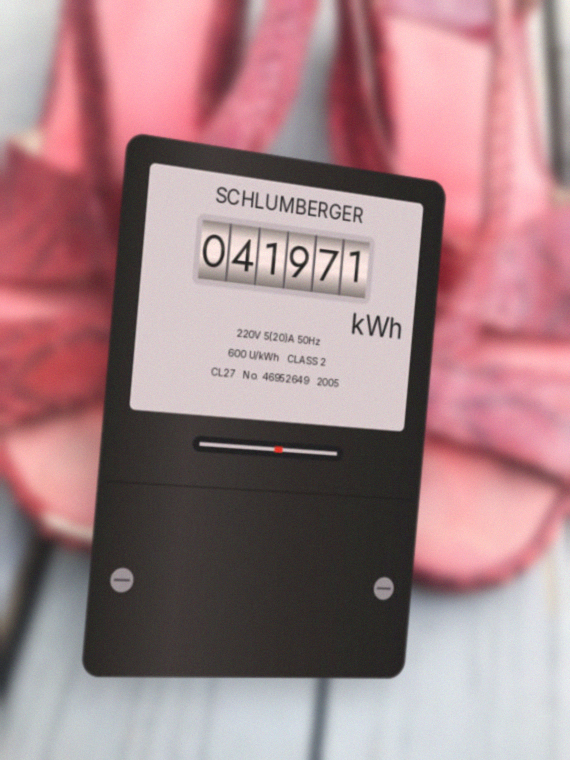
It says {"value": 41971, "unit": "kWh"}
